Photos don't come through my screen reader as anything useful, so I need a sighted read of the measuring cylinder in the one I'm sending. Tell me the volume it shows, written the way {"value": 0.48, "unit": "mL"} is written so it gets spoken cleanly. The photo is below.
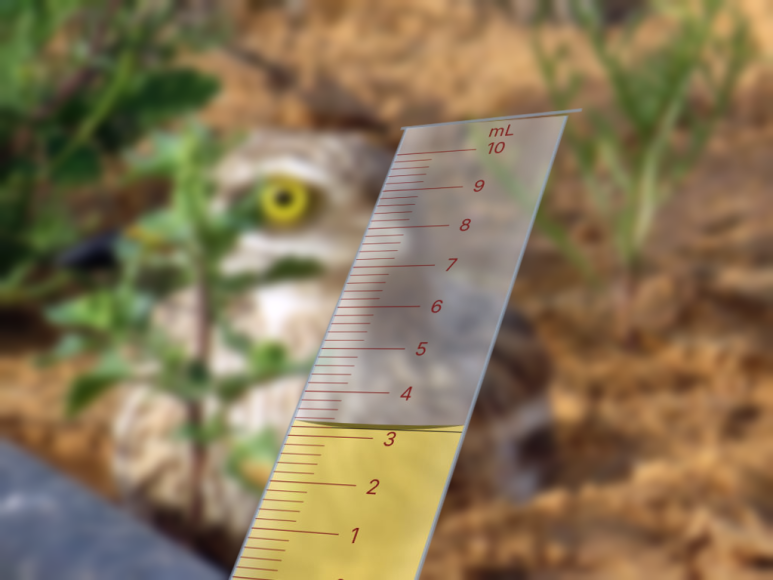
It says {"value": 3.2, "unit": "mL"}
